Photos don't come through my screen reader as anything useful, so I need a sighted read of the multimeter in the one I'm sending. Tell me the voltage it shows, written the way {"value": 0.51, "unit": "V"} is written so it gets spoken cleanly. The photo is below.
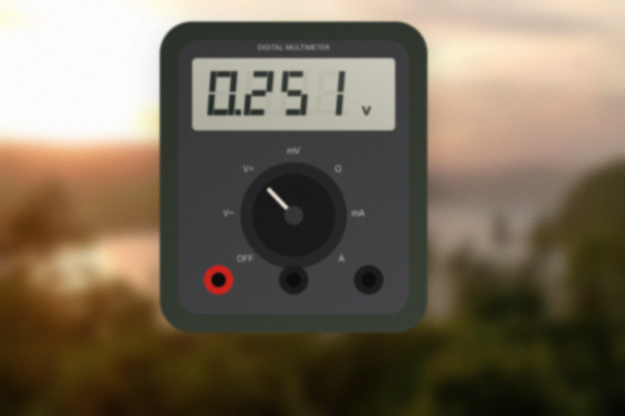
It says {"value": 0.251, "unit": "V"}
